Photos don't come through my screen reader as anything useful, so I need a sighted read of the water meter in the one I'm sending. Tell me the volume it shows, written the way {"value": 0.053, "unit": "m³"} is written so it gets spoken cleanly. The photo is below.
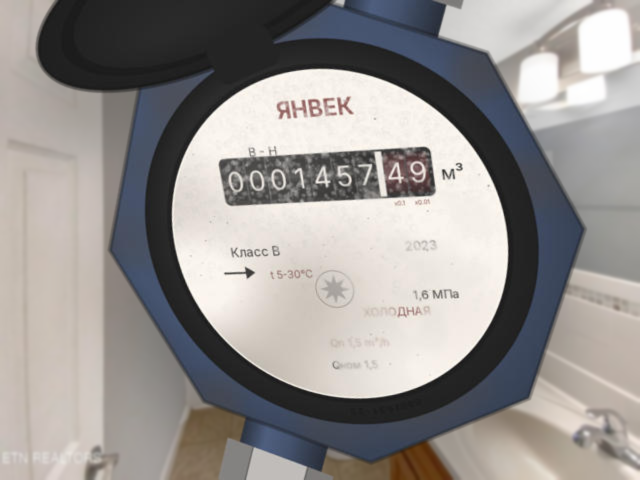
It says {"value": 1457.49, "unit": "m³"}
